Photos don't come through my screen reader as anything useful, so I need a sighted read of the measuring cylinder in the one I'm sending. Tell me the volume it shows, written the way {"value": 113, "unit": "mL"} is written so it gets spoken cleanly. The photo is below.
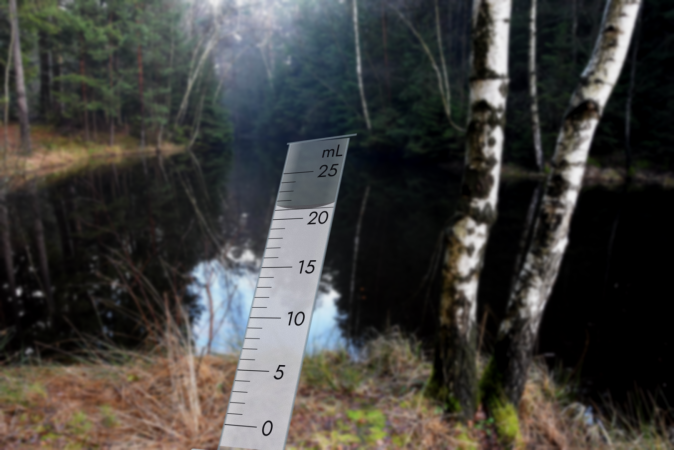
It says {"value": 21, "unit": "mL"}
